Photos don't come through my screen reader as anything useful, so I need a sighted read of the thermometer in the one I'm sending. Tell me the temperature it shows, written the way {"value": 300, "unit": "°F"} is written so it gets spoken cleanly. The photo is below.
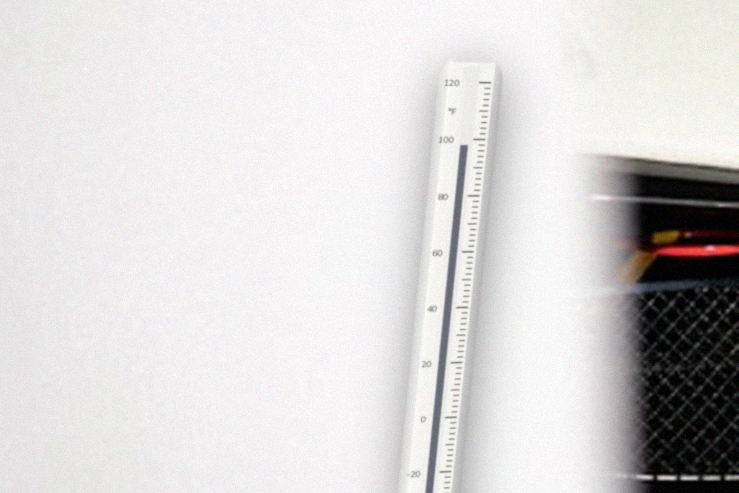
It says {"value": 98, "unit": "°F"}
